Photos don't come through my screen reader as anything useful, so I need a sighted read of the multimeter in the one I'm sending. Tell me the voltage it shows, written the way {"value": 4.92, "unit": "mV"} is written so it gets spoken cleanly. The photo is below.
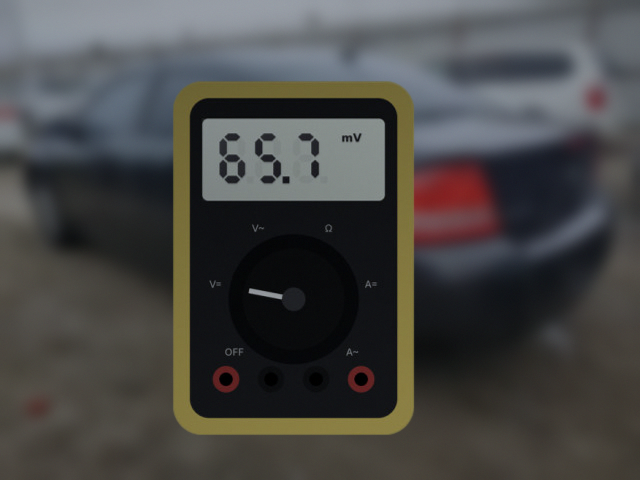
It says {"value": 65.7, "unit": "mV"}
